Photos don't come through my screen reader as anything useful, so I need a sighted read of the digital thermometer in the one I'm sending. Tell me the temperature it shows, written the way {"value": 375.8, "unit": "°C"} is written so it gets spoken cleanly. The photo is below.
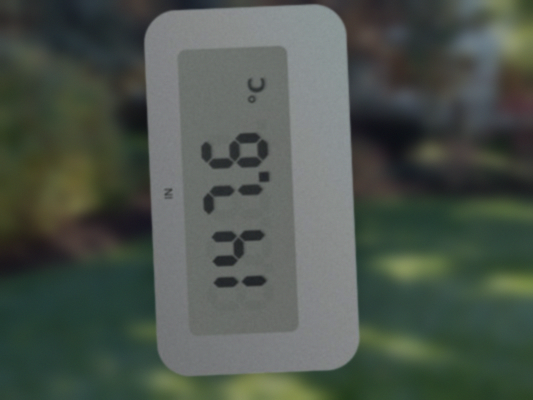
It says {"value": 147.6, "unit": "°C"}
